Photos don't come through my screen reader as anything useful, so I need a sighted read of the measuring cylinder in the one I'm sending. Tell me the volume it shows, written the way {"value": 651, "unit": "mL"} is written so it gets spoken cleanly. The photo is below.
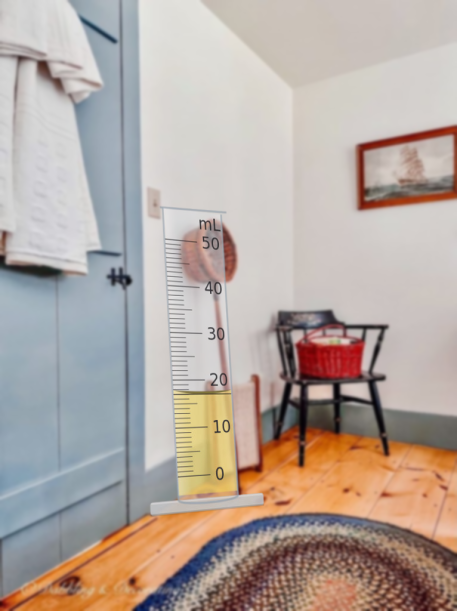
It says {"value": 17, "unit": "mL"}
